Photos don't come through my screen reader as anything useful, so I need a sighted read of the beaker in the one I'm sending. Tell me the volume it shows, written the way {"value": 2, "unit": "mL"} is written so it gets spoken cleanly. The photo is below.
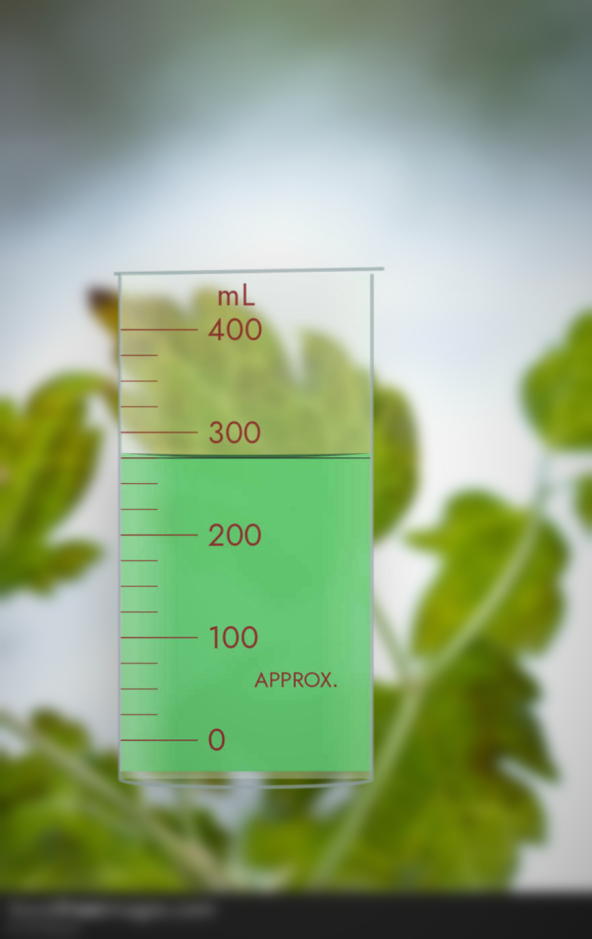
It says {"value": 275, "unit": "mL"}
